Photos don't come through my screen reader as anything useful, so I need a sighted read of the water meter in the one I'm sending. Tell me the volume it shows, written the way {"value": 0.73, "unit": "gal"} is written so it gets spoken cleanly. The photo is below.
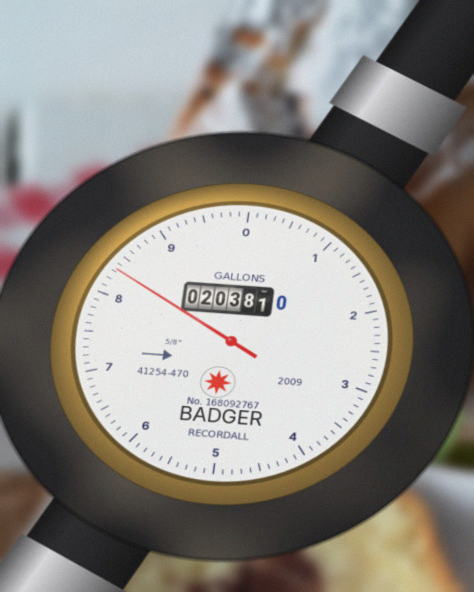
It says {"value": 203808.3, "unit": "gal"}
